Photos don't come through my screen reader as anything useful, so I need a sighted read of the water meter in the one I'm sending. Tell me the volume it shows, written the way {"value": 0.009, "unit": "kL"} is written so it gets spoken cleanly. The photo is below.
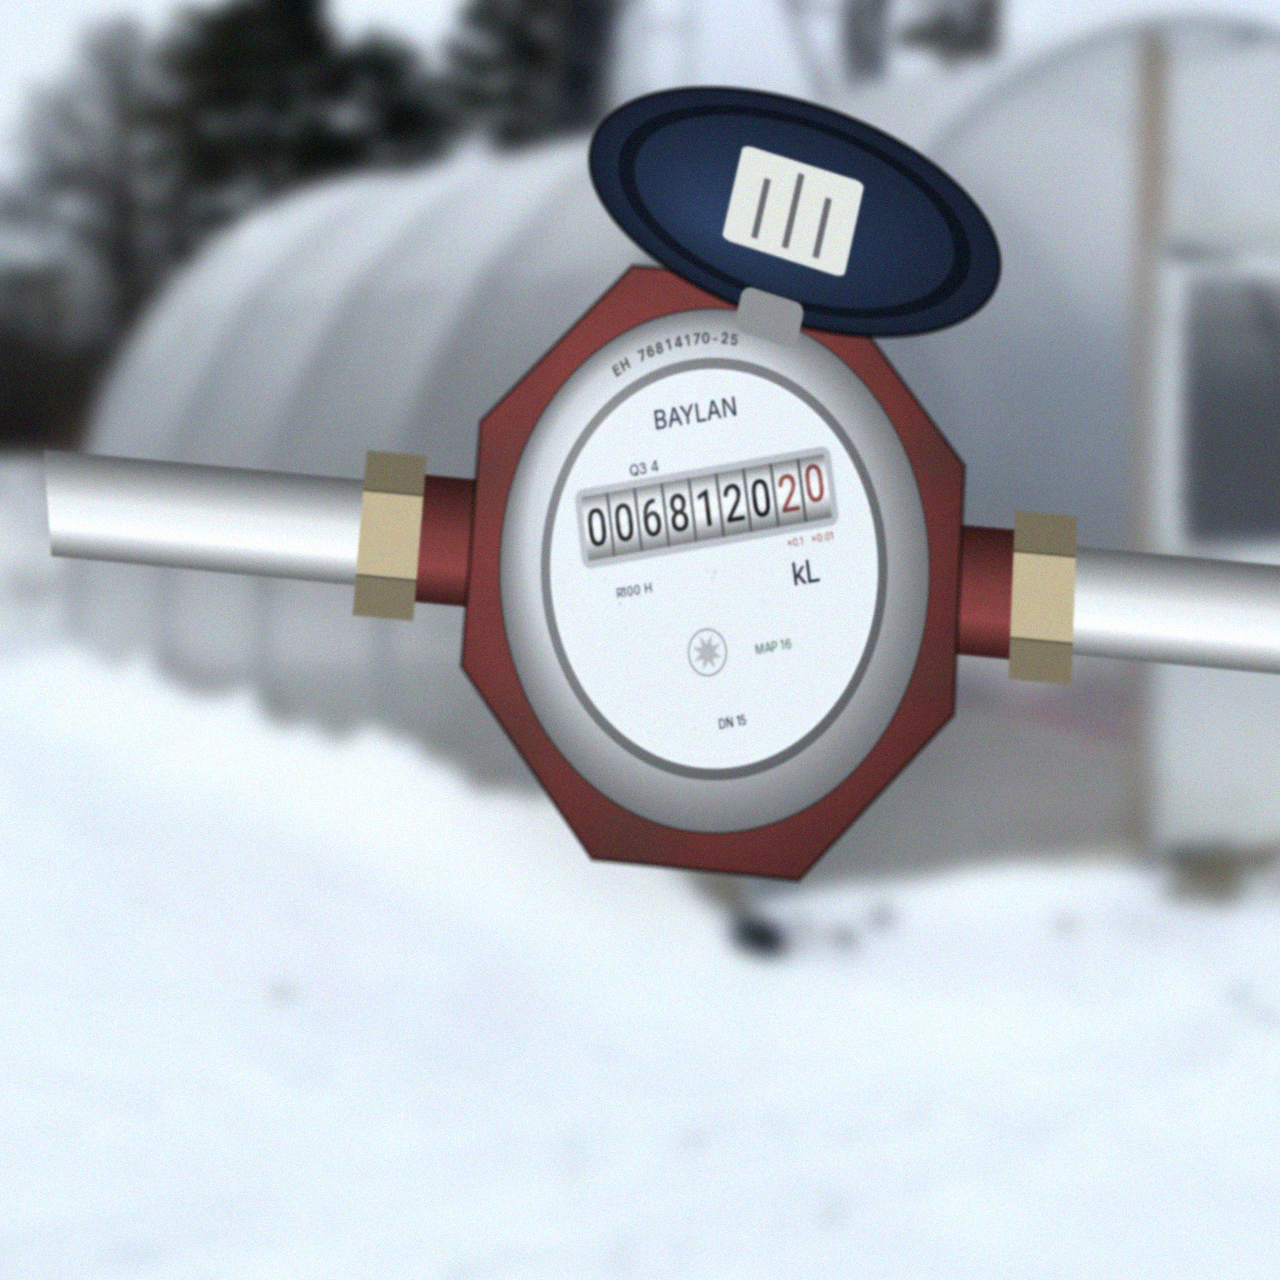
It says {"value": 68120.20, "unit": "kL"}
